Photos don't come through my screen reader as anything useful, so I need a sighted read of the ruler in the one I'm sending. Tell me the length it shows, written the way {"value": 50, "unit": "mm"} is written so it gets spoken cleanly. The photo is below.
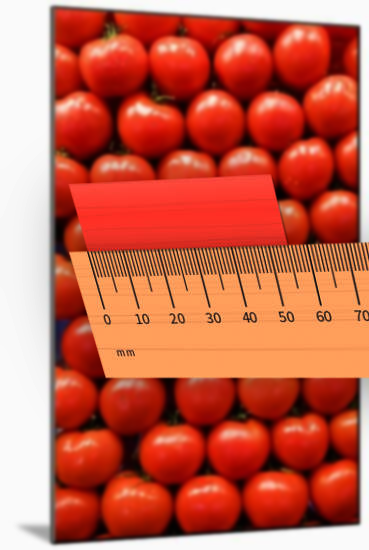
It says {"value": 55, "unit": "mm"}
